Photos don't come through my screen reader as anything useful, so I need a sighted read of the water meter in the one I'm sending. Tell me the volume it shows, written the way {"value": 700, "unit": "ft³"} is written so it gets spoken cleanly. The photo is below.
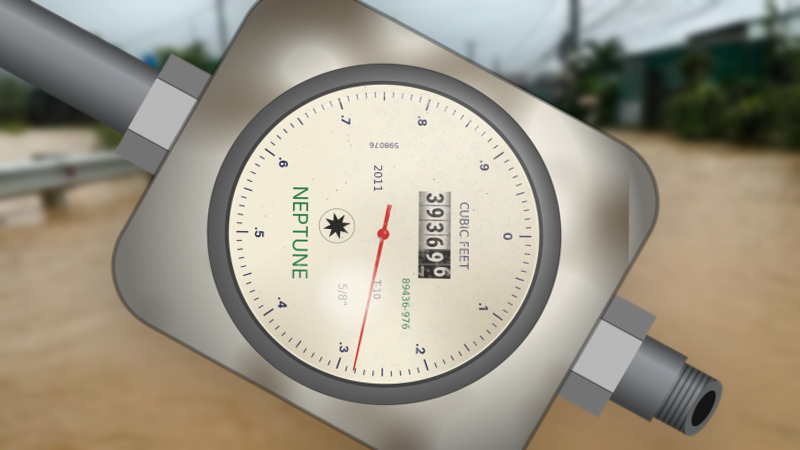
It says {"value": 393696.28, "unit": "ft³"}
